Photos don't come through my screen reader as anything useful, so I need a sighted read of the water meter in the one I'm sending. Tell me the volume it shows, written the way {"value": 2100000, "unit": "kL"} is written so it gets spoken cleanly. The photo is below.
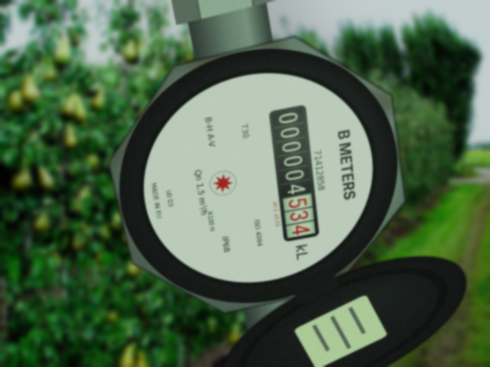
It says {"value": 4.534, "unit": "kL"}
